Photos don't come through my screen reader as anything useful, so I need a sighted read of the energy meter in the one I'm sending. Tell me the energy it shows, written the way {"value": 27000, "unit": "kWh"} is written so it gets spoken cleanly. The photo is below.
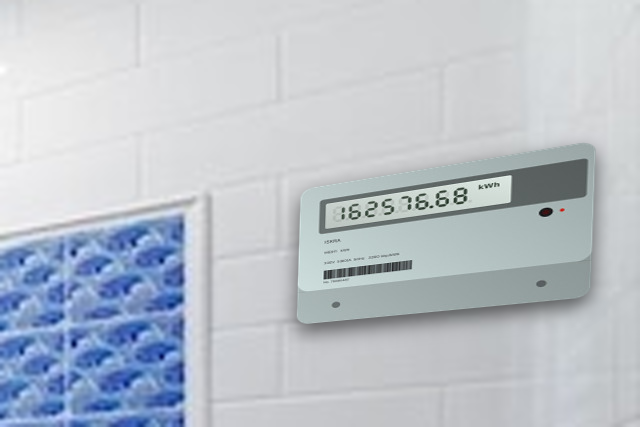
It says {"value": 162576.68, "unit": "kWh"}
